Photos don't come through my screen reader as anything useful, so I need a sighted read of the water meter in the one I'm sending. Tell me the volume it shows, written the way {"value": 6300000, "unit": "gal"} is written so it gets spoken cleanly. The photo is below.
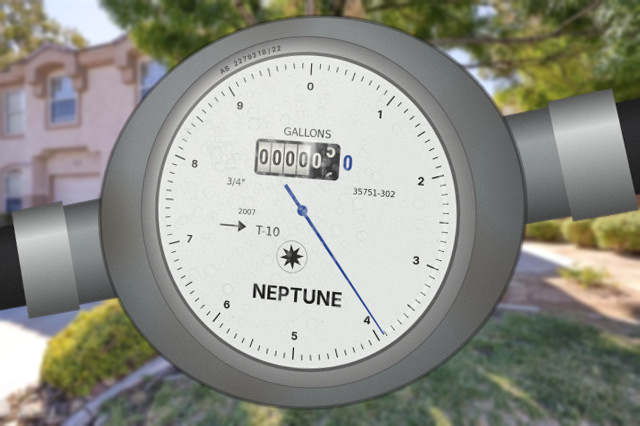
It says {"value": 53.9, "unit": "gal"}
